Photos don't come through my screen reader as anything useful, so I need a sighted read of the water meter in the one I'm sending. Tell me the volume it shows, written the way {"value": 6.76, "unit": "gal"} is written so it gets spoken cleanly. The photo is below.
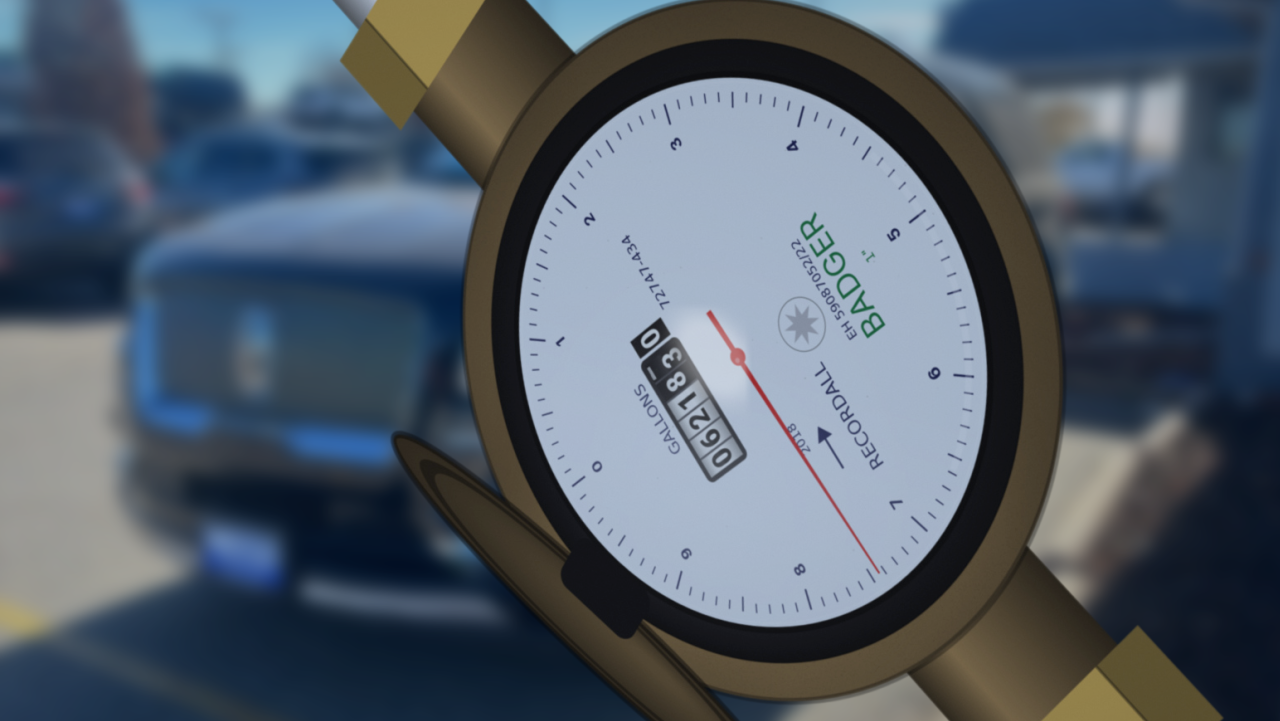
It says {"value": 621827.4, "unit": "gal"}
